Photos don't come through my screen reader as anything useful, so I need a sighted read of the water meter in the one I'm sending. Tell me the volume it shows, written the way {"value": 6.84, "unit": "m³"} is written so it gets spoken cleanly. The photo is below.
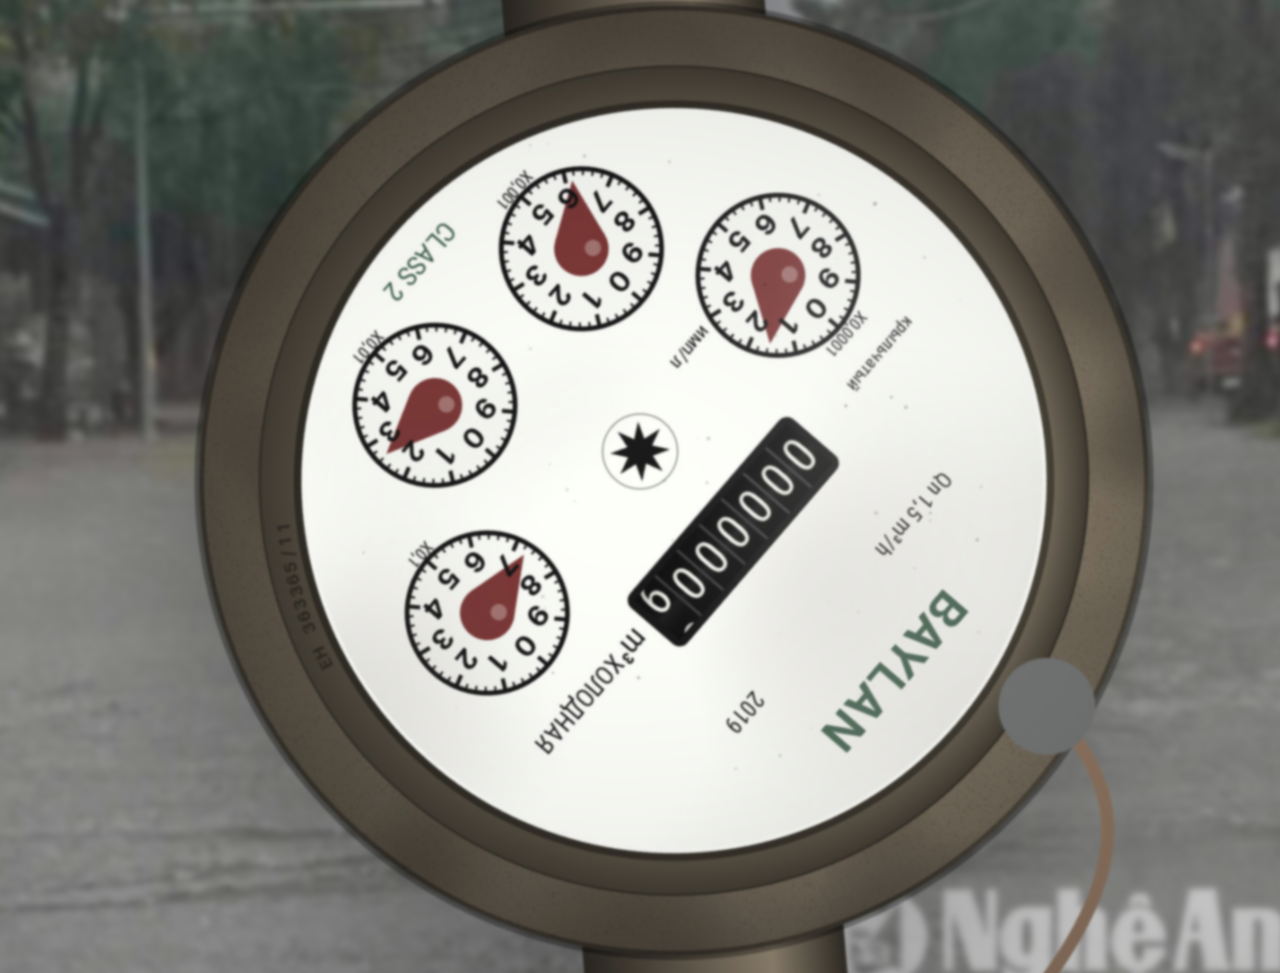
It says {"value": 8.7261, "unit": "m³"}
